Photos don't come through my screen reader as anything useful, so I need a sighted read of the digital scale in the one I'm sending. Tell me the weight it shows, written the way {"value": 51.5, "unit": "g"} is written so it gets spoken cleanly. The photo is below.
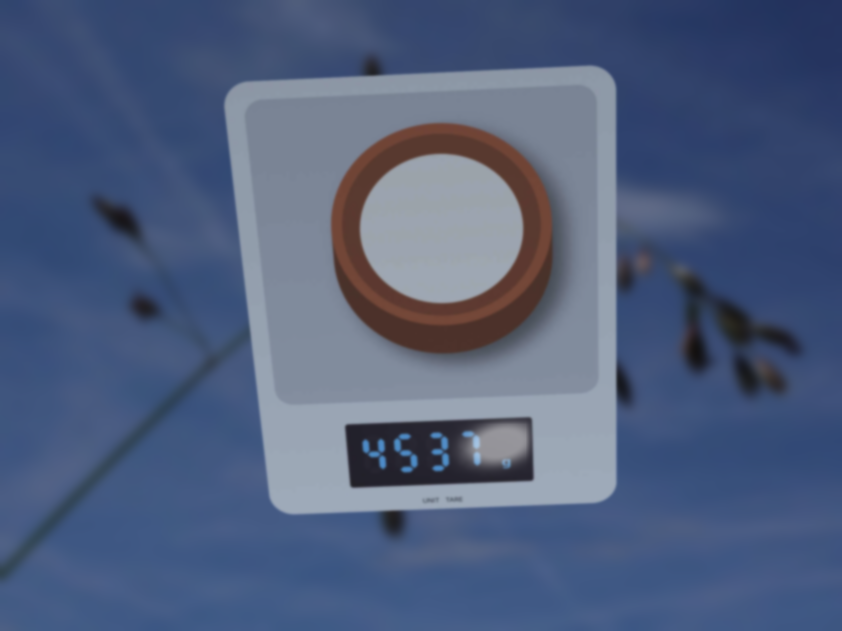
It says {"value": 4537, "unit": "g"}
